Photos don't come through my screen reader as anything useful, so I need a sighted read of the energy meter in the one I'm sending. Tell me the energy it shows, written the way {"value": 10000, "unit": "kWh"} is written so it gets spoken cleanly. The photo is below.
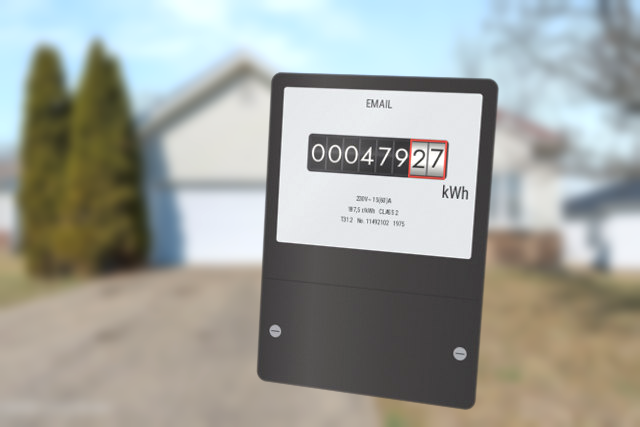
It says {"value": 479.27, "unit": "kWh"}
